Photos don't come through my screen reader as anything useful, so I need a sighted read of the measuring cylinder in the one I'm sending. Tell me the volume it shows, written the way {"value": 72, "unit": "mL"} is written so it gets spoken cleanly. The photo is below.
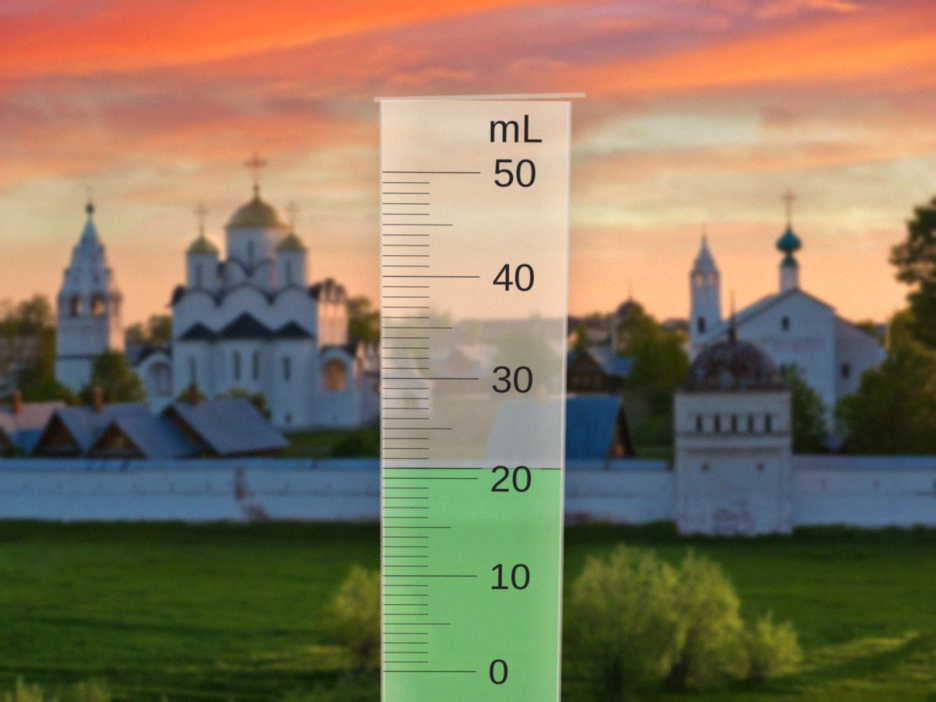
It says {"value": 21, "unit": "mL"}
